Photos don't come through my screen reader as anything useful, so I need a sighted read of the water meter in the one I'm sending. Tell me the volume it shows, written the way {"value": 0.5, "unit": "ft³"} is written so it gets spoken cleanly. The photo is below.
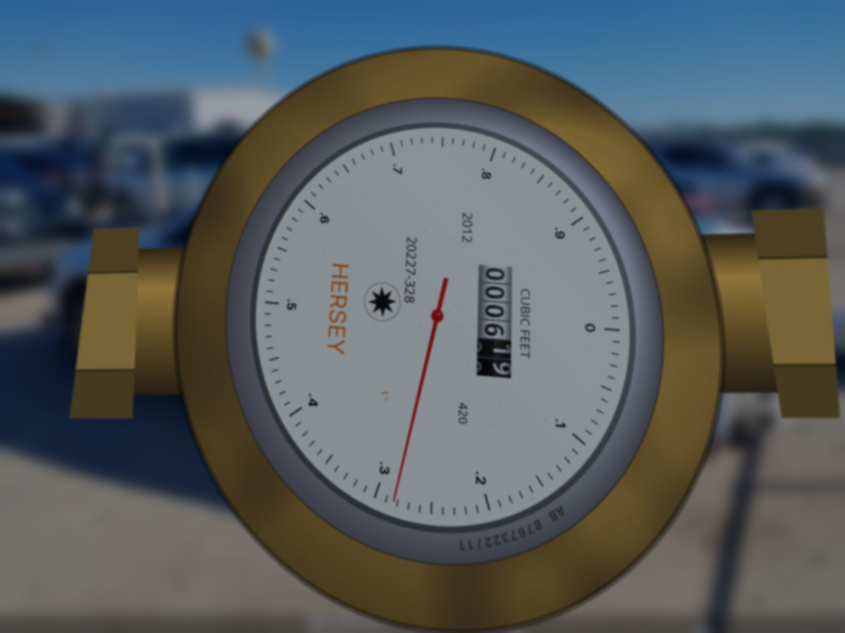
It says {"value": 619.28, "unit": "ft³"}
